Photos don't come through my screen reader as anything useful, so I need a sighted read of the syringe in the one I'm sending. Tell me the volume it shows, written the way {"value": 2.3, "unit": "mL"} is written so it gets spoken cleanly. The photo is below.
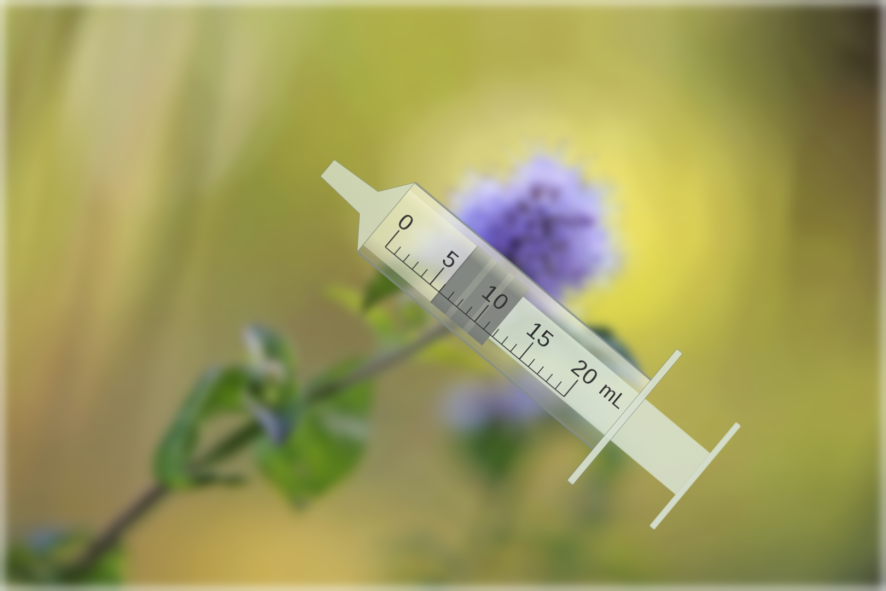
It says {"value": 6, "unit": "mL"}
